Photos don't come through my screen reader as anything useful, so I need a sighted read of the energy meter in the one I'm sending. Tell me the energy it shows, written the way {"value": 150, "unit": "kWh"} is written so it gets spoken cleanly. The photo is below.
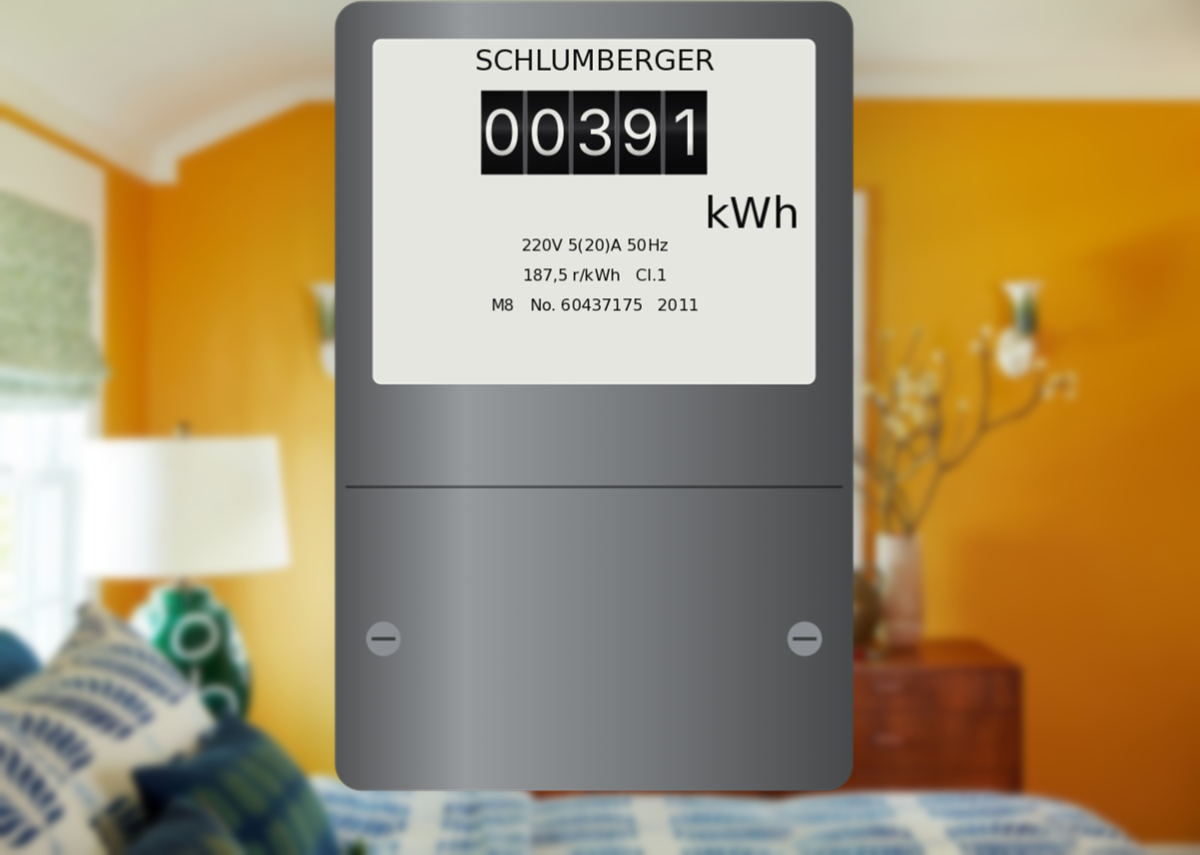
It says {"value": 391, "unit": "kWh"}
